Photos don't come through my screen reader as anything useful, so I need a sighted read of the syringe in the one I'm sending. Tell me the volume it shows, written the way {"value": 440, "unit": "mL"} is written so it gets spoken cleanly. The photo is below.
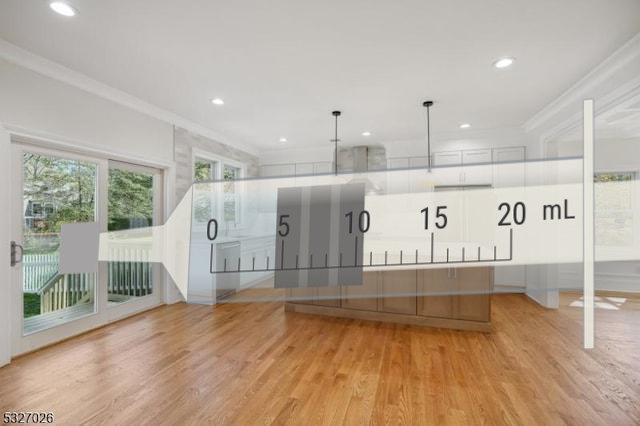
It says {"value": 4.5, "unit": "mL"}
